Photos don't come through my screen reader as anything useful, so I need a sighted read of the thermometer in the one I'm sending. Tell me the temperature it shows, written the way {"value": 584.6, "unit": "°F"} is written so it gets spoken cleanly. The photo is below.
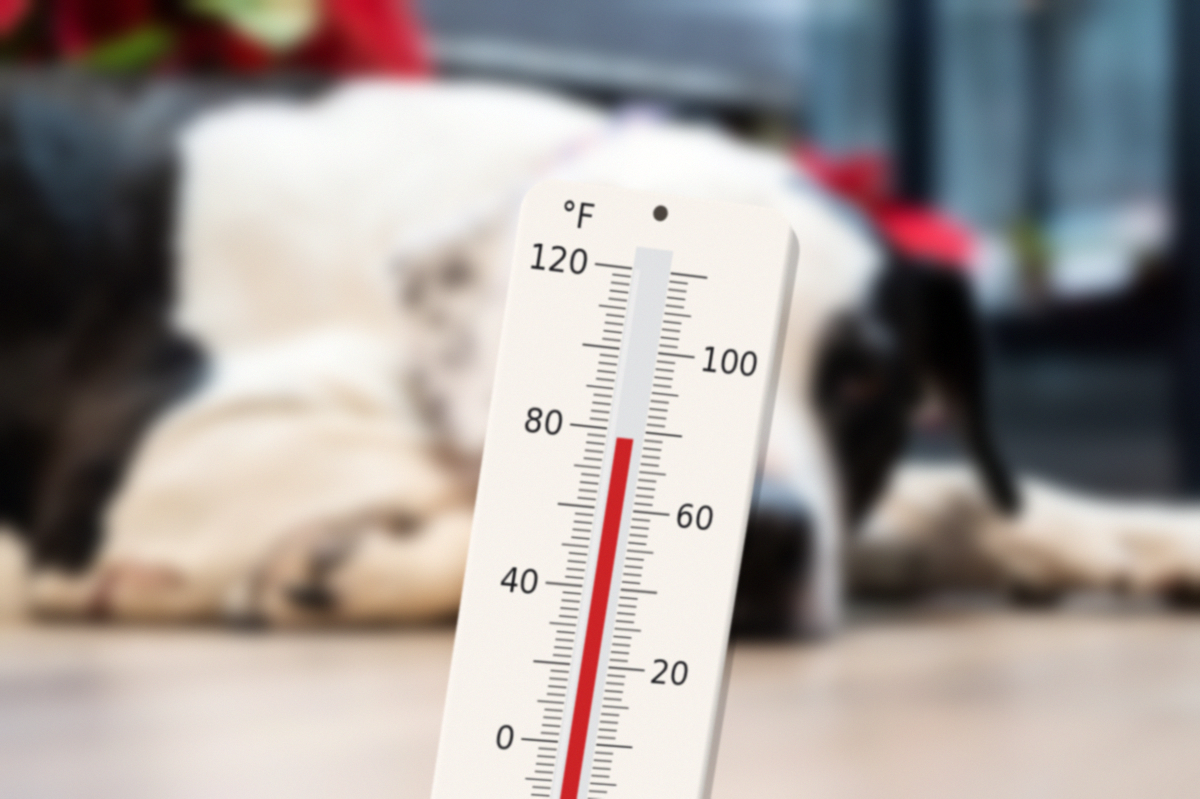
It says {"value": 78, "unit": "°F"}
